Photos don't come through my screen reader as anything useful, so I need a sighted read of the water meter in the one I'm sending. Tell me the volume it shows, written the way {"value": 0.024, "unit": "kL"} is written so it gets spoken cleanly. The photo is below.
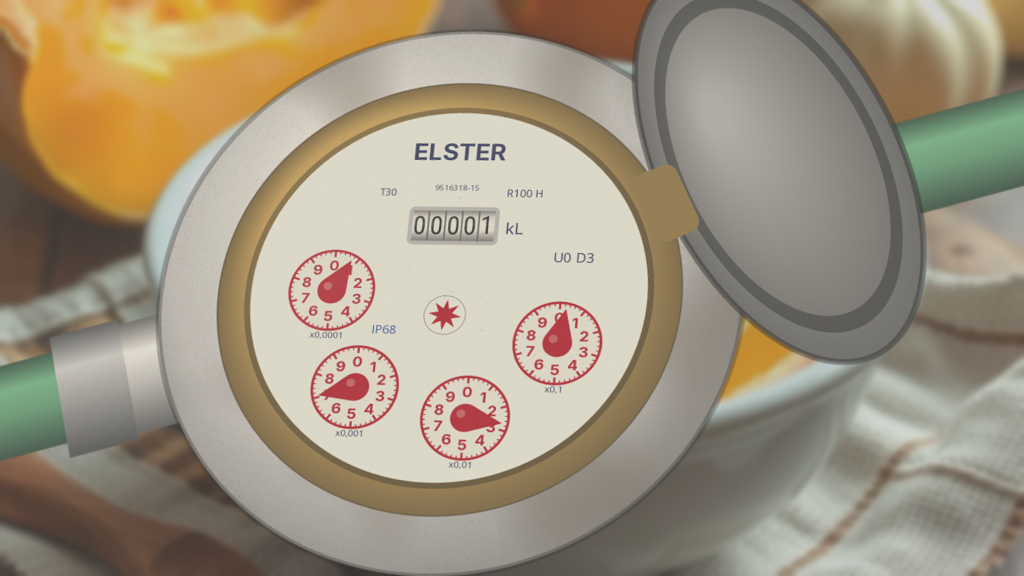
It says {"value": 1.0270, "unit": "kL"}
